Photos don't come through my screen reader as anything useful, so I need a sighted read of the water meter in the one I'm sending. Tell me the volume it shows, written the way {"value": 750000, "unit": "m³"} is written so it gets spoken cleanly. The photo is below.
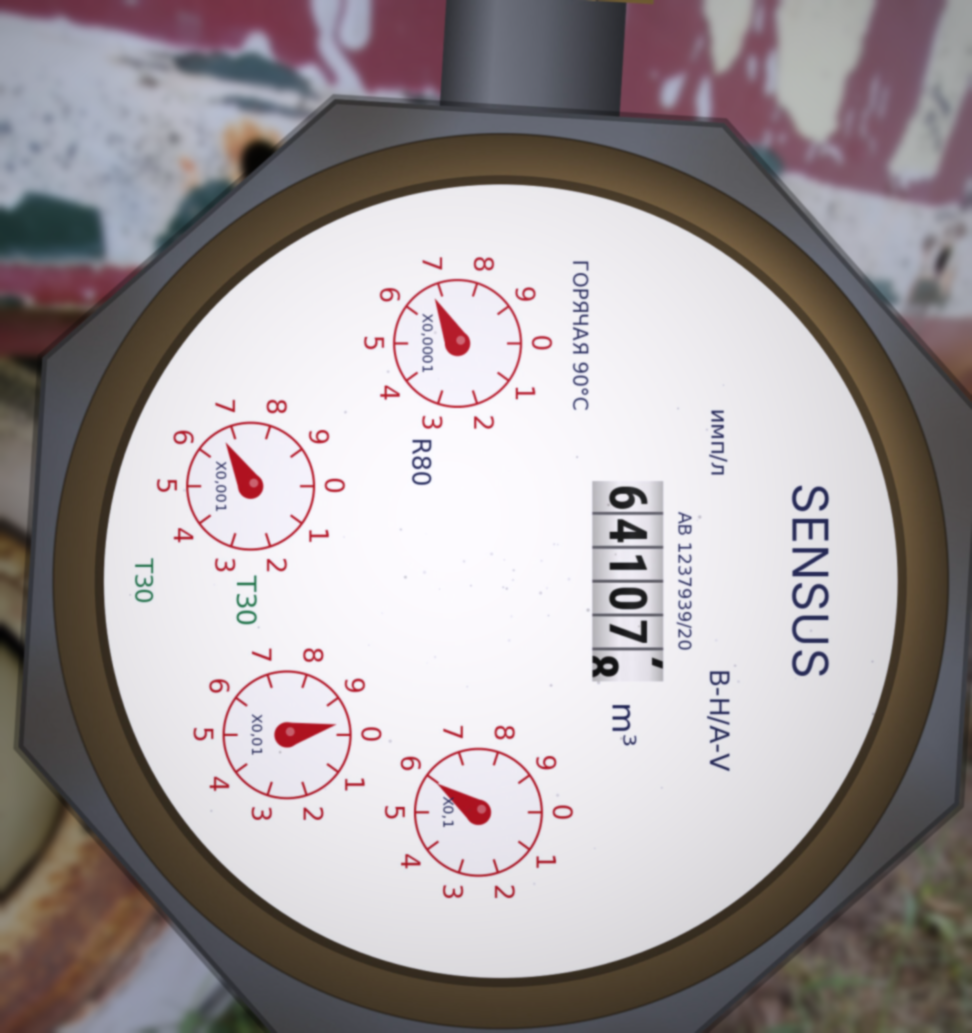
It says {"value": 641077.5966, "unit": "m³"}
